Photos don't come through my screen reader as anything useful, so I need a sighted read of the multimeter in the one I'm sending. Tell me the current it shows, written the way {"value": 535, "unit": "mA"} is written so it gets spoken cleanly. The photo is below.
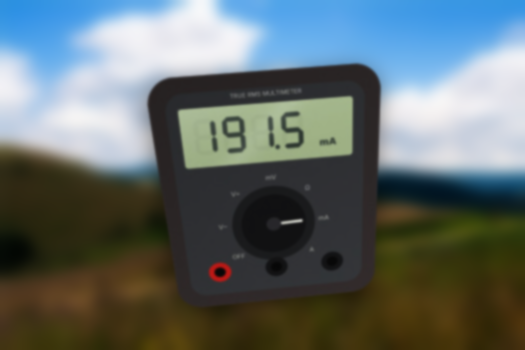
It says {"value": 191.5, "unit": "mA"}
